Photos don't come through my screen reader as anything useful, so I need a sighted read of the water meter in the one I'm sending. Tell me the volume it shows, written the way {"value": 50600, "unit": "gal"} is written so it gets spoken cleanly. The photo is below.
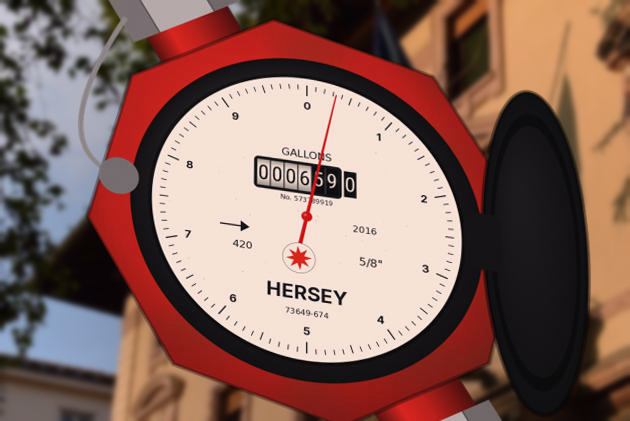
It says {"value": 6590.3, "unit": "gal"}
